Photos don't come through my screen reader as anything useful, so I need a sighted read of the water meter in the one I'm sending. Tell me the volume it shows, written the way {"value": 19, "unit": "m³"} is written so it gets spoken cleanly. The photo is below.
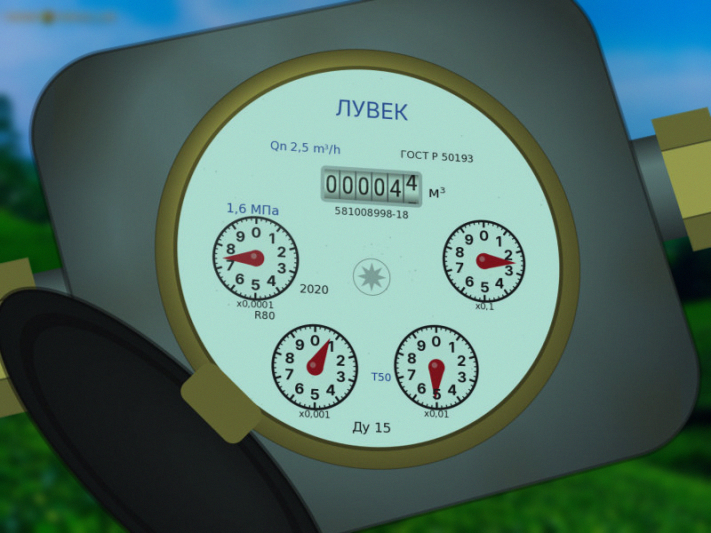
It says {"value": 44.2507, "unit": "m³"}
